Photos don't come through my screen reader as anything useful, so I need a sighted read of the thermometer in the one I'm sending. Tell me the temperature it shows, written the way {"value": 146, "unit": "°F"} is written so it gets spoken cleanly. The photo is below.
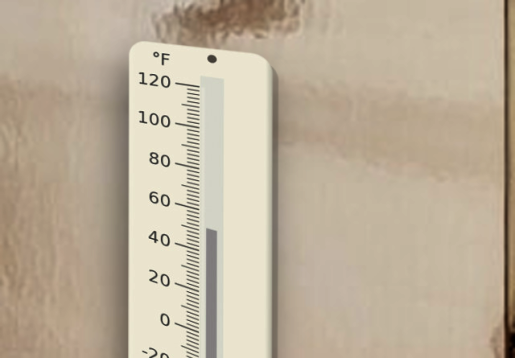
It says {"value": 52, "unit": "°F"}
